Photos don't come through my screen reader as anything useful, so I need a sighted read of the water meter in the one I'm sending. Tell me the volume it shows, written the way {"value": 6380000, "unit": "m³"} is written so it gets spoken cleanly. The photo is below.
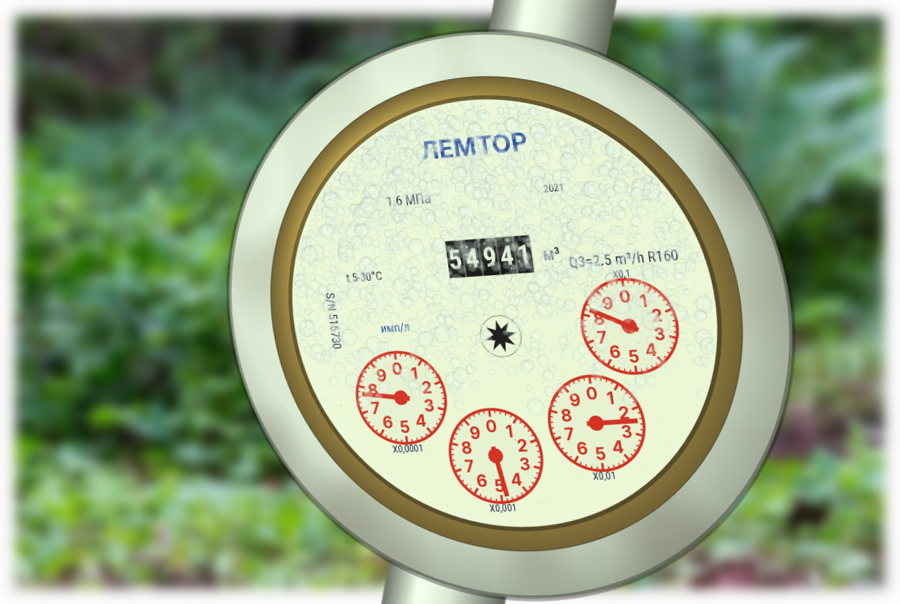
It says {"value": 54941.8247, "unit": "m³"}
